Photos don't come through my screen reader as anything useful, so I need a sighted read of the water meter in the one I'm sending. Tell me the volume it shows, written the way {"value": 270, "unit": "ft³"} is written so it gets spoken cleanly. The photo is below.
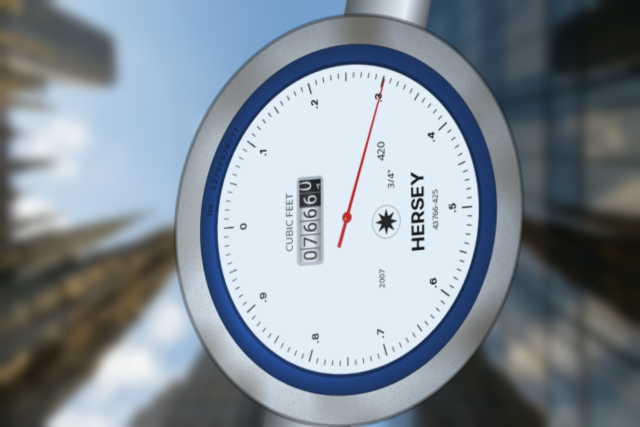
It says {"value": 76660.30, "unit": "ft³"}
